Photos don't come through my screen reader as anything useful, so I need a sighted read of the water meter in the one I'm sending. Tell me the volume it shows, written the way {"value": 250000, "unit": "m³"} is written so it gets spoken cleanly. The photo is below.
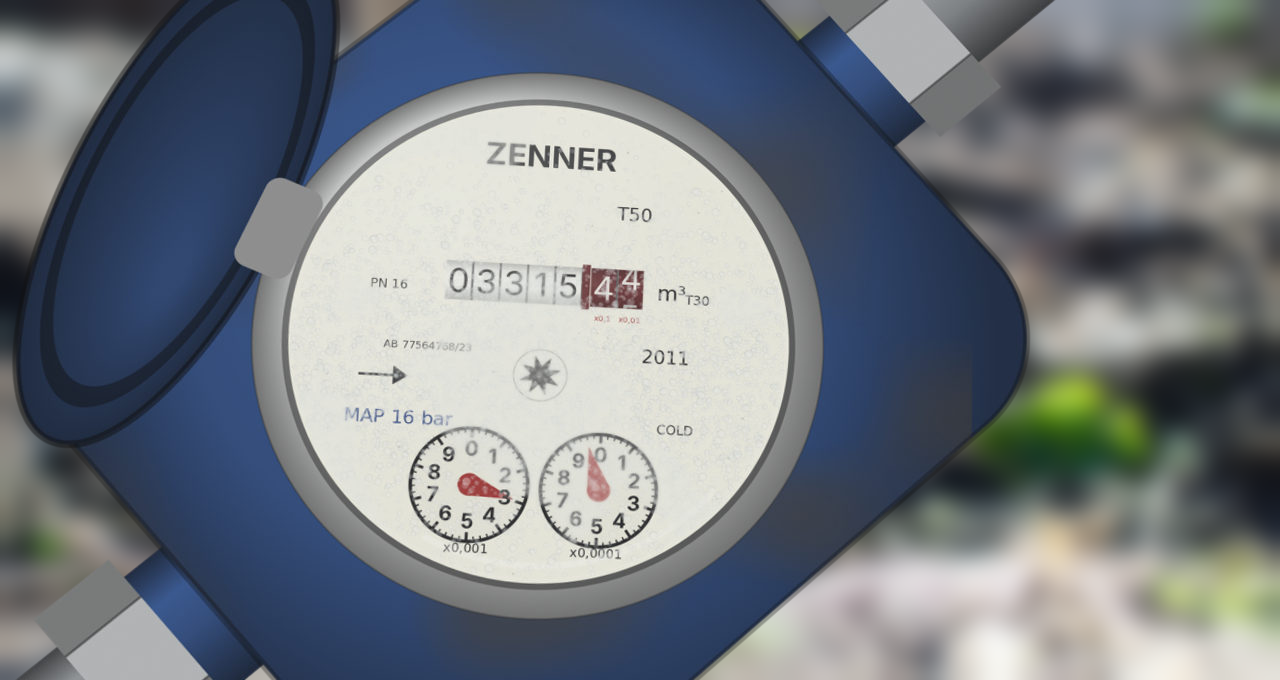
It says {"value": 3315.4429, "unit": "m³"}
